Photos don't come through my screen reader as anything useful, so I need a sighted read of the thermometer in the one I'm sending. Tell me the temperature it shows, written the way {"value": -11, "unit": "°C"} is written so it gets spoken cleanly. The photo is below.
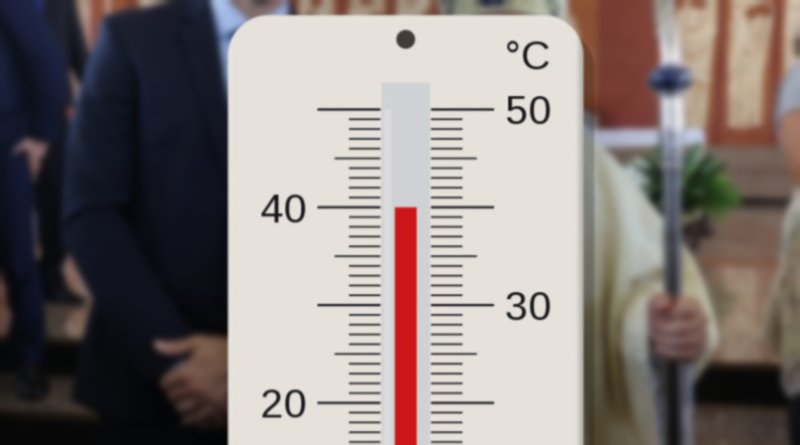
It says {"value": 40, "unit": "°C"}
